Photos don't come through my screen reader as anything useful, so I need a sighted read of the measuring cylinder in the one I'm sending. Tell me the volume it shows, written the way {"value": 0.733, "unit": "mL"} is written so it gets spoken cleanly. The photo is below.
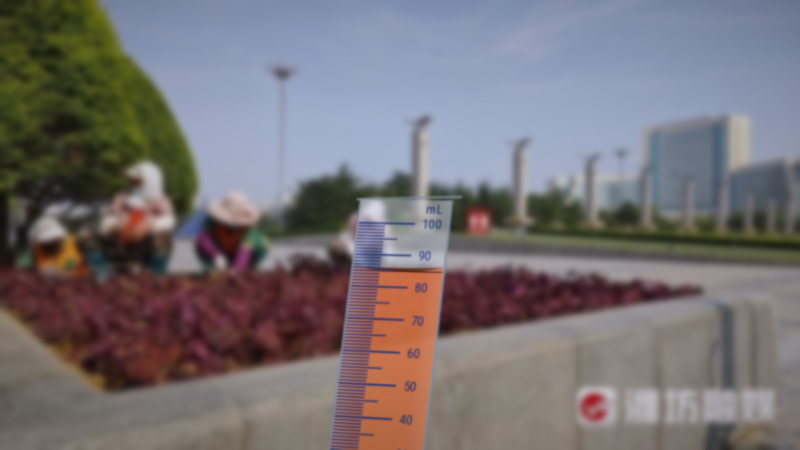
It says {"value": 85, "unit": "mL"}
